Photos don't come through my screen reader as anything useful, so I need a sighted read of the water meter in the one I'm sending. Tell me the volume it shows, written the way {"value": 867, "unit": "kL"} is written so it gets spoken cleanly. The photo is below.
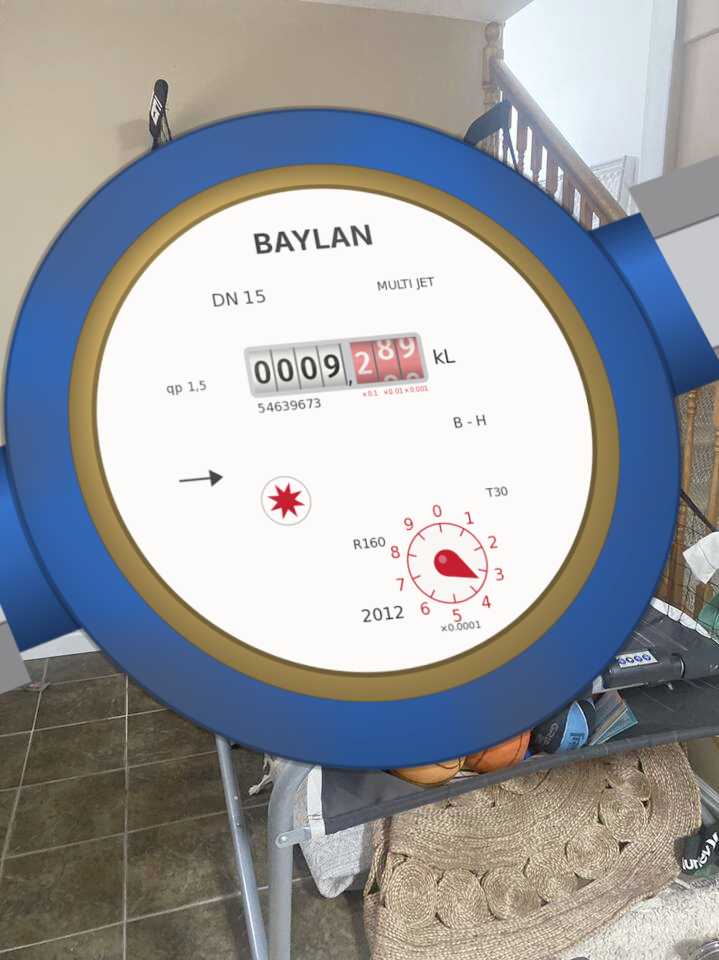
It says {"value": 9.2893, "unit": "kL"}
